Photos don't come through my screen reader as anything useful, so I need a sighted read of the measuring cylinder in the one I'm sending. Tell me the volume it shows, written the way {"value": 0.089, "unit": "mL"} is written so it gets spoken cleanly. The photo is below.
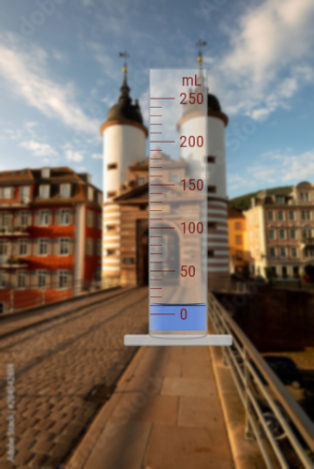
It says {"value": 10, "unit": "mL"}
